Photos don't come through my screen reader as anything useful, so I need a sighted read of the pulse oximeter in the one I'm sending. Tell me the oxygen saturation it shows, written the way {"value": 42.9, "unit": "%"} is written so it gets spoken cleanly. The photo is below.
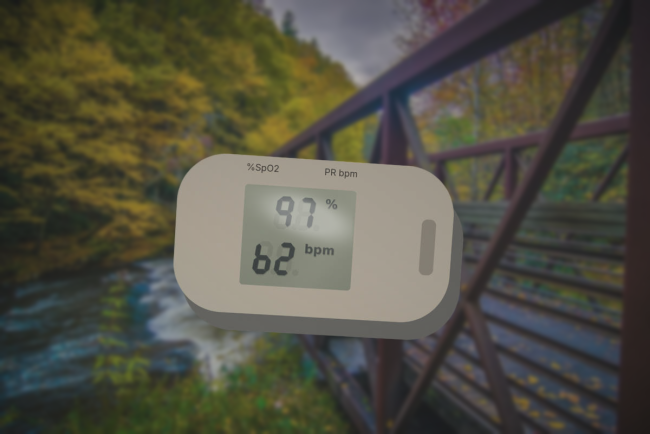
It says {"value": 97, "unit": "%"}
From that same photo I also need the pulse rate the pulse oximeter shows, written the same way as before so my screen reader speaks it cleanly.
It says {"value": 62, "unit": "bpm"}
